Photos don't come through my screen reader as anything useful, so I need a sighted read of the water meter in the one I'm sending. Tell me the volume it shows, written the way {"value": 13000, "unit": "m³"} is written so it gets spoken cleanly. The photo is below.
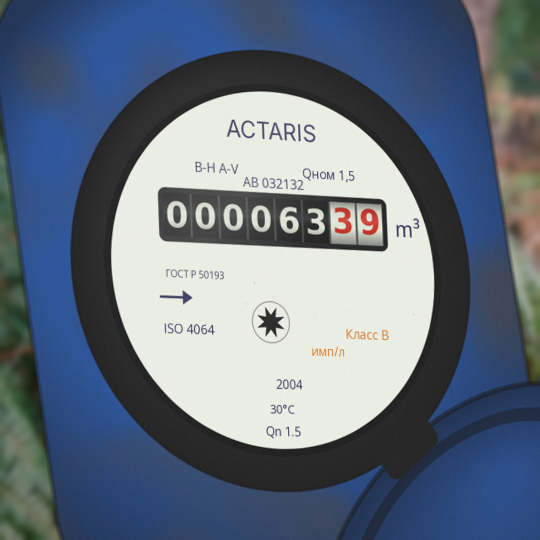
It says {"value": 63.39, "unit": "m³"}
